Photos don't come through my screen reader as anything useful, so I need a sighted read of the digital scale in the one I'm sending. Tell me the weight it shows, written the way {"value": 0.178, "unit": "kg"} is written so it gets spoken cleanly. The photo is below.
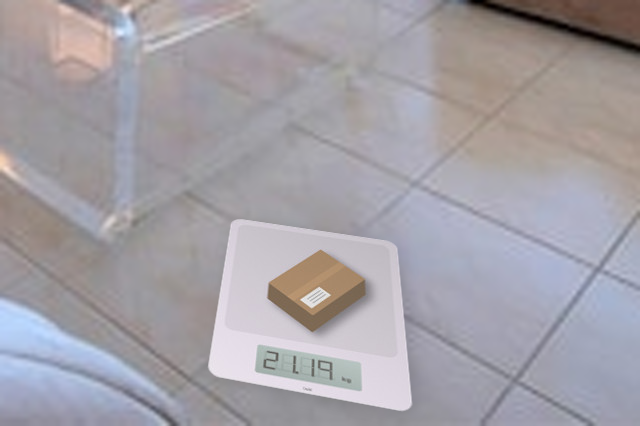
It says {"value": 21.19, "unit": "kg"}
